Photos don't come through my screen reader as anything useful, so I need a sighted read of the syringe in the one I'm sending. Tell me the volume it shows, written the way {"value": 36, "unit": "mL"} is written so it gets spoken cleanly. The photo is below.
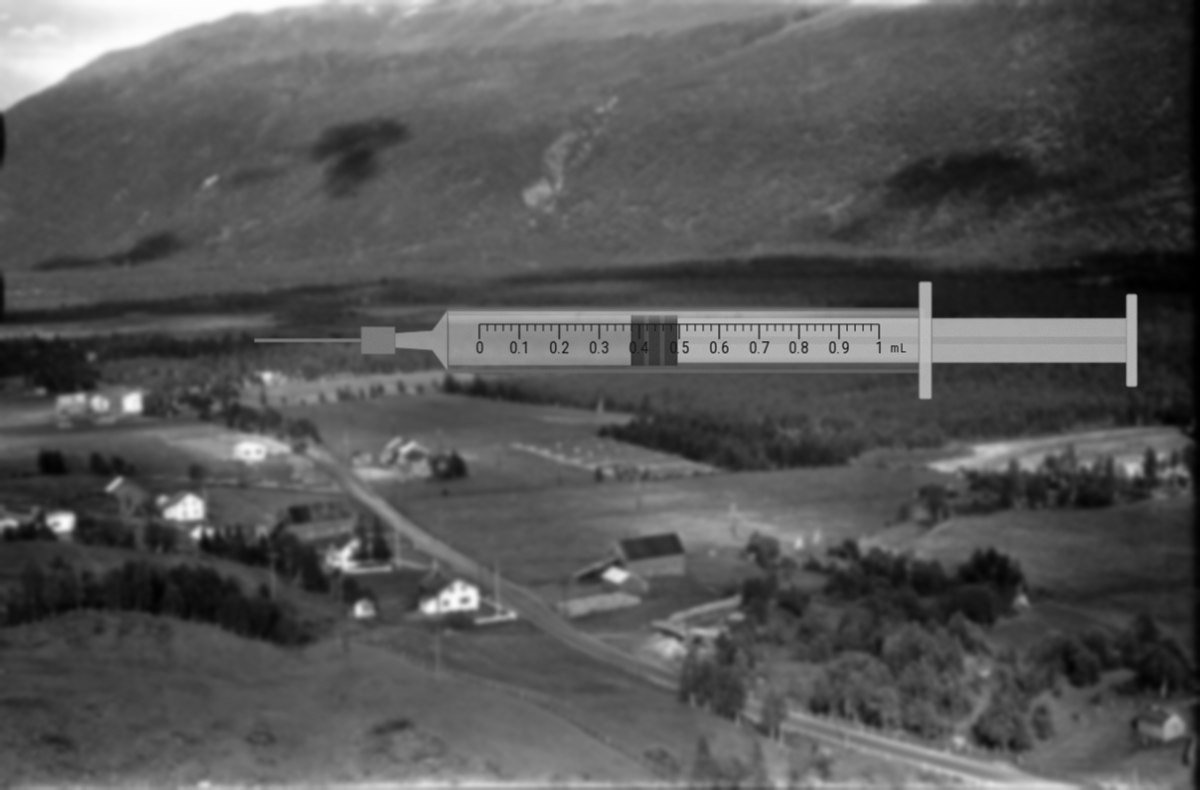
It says {"value": 0.38, "unit": "mL"}
